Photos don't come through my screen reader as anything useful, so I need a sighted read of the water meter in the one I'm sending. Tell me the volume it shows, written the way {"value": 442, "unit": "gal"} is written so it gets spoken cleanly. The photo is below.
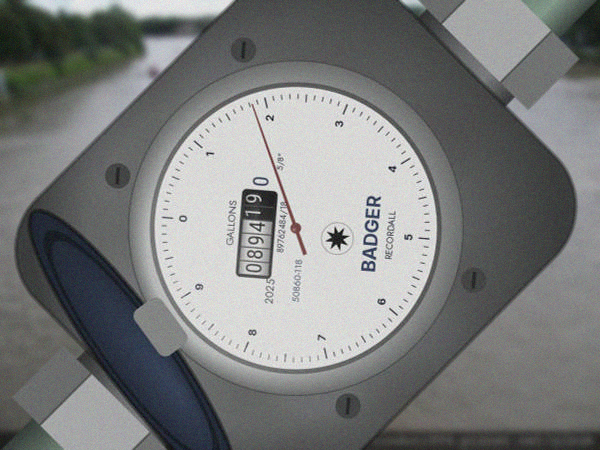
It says {"value": 894191.8, "unit": "gal"}
